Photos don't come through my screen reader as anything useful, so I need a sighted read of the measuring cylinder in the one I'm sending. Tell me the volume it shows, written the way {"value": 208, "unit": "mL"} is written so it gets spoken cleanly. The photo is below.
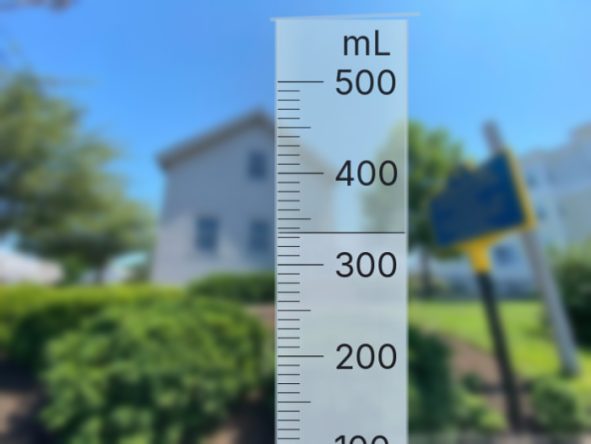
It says {"value": 335, "unit": "mL"}
